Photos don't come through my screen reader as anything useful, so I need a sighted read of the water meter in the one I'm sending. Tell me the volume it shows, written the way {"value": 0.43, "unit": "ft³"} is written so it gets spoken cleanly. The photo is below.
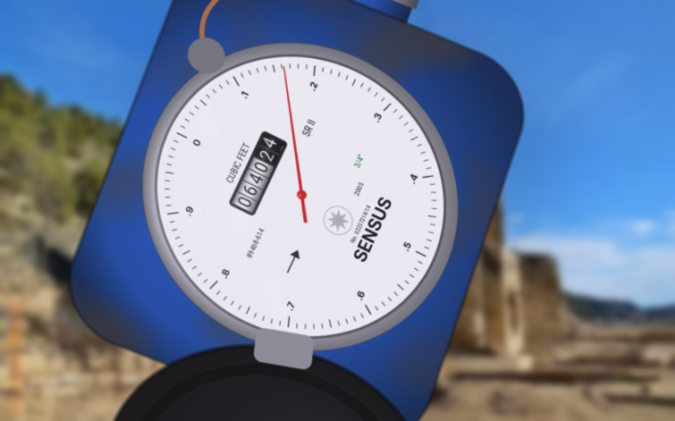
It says {"value": 64024.16, "unit": "ft³"}
